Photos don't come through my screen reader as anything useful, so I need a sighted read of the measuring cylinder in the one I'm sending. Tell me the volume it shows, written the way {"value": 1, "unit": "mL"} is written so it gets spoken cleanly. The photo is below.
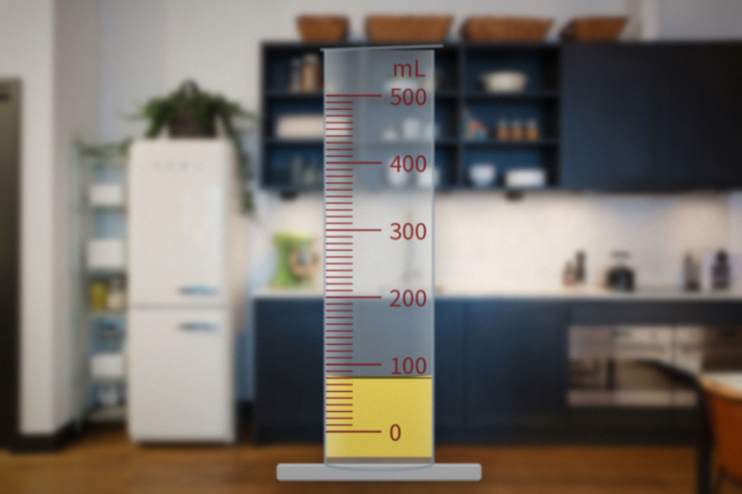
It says {"value": 80, "unit": "mL"}
